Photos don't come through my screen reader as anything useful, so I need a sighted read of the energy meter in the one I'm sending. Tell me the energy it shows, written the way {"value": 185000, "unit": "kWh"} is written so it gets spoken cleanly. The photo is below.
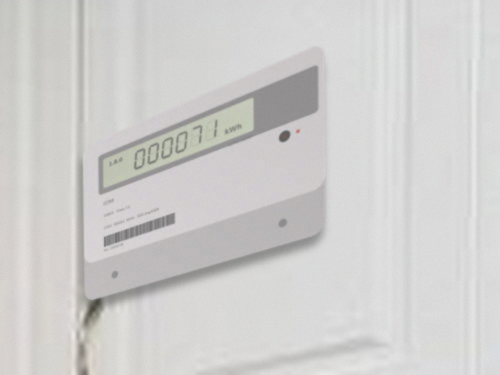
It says {"value": 71, "unit": "kWh"}
